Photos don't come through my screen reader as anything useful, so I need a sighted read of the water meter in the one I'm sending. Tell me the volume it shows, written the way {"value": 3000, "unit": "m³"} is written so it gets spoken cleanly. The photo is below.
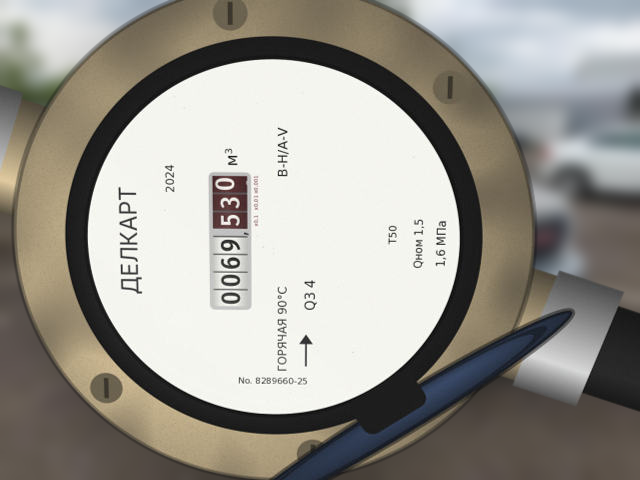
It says {"value": 69.530, "unit": "m³"}
